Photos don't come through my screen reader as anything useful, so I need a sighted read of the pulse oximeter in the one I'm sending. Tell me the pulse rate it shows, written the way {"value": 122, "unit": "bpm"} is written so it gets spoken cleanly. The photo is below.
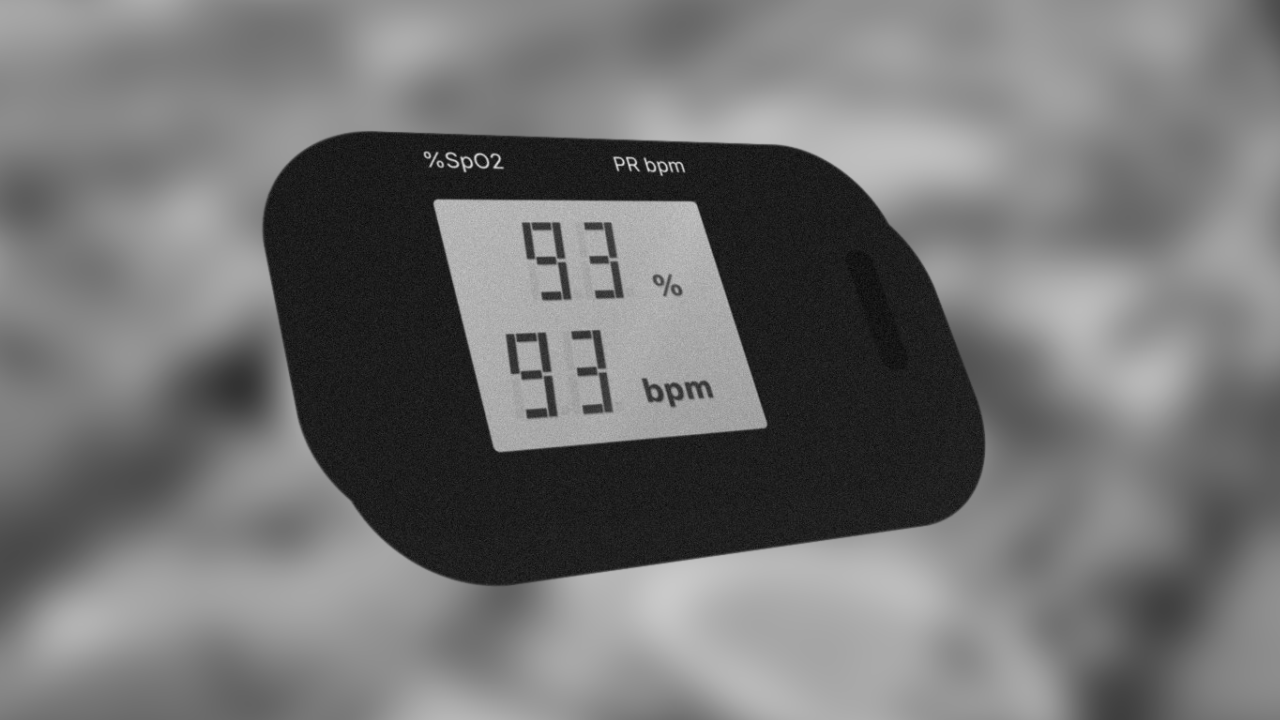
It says {"value": 93, "unit": "bpm"}
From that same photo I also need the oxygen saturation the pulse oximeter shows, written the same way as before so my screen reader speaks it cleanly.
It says {"value": 93, "unit": "%"}
